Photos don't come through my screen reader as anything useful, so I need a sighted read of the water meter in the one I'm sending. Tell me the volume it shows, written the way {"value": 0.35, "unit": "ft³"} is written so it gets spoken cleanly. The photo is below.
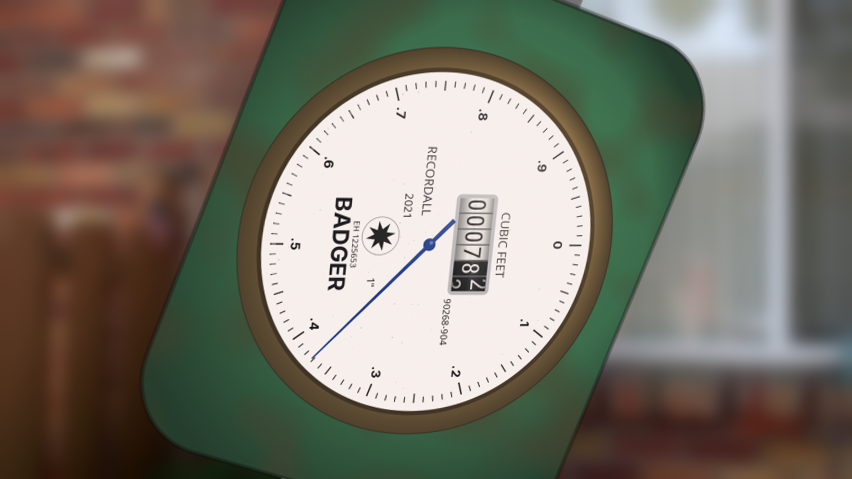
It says {"value": 782.37, "unit": "ft³"}
